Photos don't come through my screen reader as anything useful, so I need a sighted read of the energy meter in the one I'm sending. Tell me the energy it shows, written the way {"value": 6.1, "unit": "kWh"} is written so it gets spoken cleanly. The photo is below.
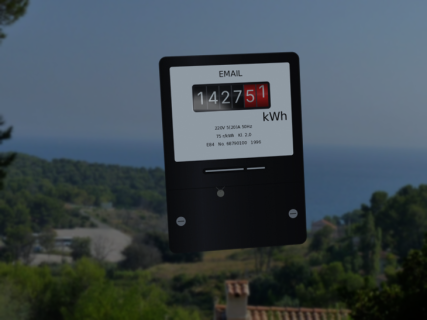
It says {"value": 1427.51, "unit": "kWh"}
